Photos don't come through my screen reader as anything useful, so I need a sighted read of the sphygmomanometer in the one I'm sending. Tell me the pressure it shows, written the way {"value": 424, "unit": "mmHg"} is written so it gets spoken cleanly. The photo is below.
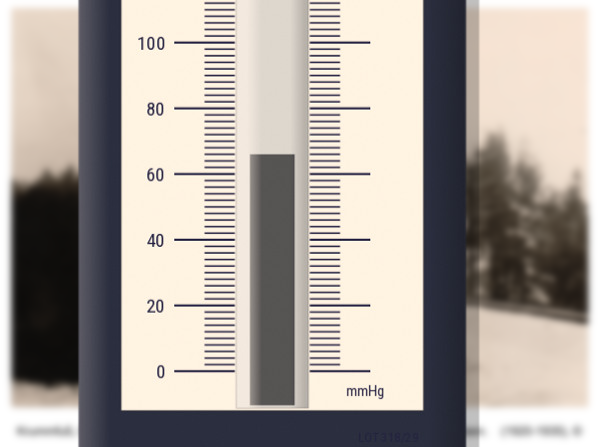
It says {"value": 66, "unit": "mmHg"}
